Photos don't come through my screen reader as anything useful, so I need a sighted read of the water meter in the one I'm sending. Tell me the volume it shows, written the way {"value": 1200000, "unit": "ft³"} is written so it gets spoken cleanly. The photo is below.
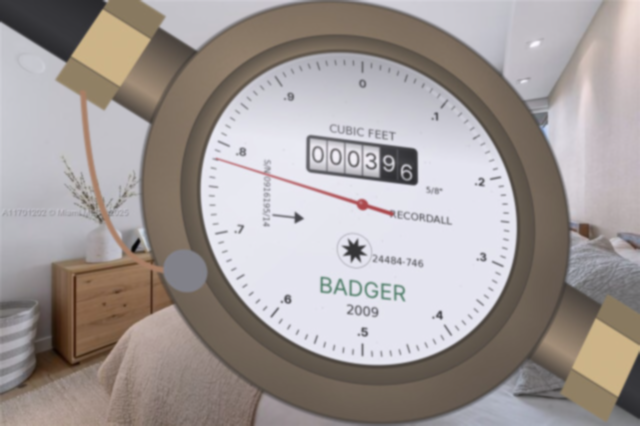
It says {"value": 395.78, "unit": "ft³"}
